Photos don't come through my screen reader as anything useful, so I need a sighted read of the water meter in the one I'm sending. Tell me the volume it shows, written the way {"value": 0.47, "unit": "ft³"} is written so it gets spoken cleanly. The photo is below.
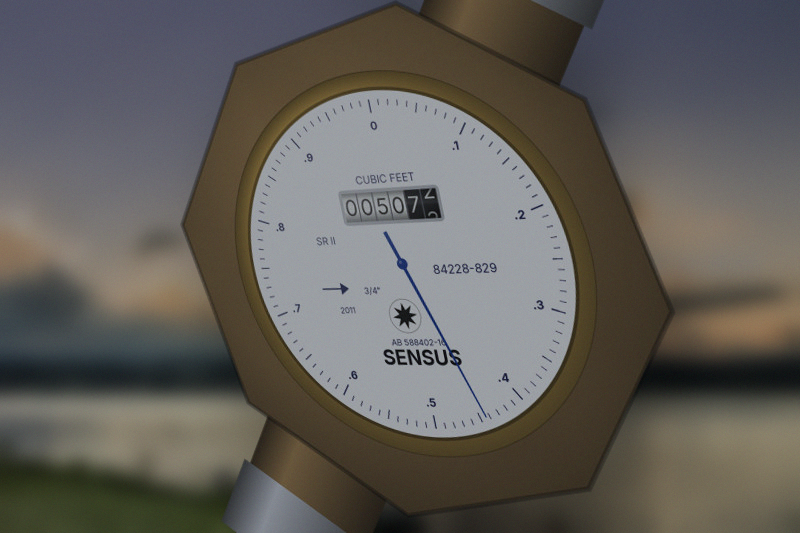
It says {"value": 5072.44, "unit": "ft³"}
